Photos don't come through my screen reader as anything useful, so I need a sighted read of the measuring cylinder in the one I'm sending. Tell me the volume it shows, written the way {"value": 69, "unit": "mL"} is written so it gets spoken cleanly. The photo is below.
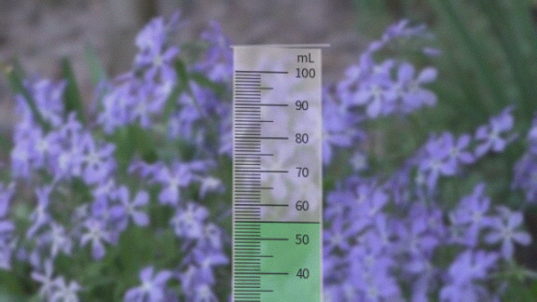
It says {"value": 55, "unit": "mL"}
